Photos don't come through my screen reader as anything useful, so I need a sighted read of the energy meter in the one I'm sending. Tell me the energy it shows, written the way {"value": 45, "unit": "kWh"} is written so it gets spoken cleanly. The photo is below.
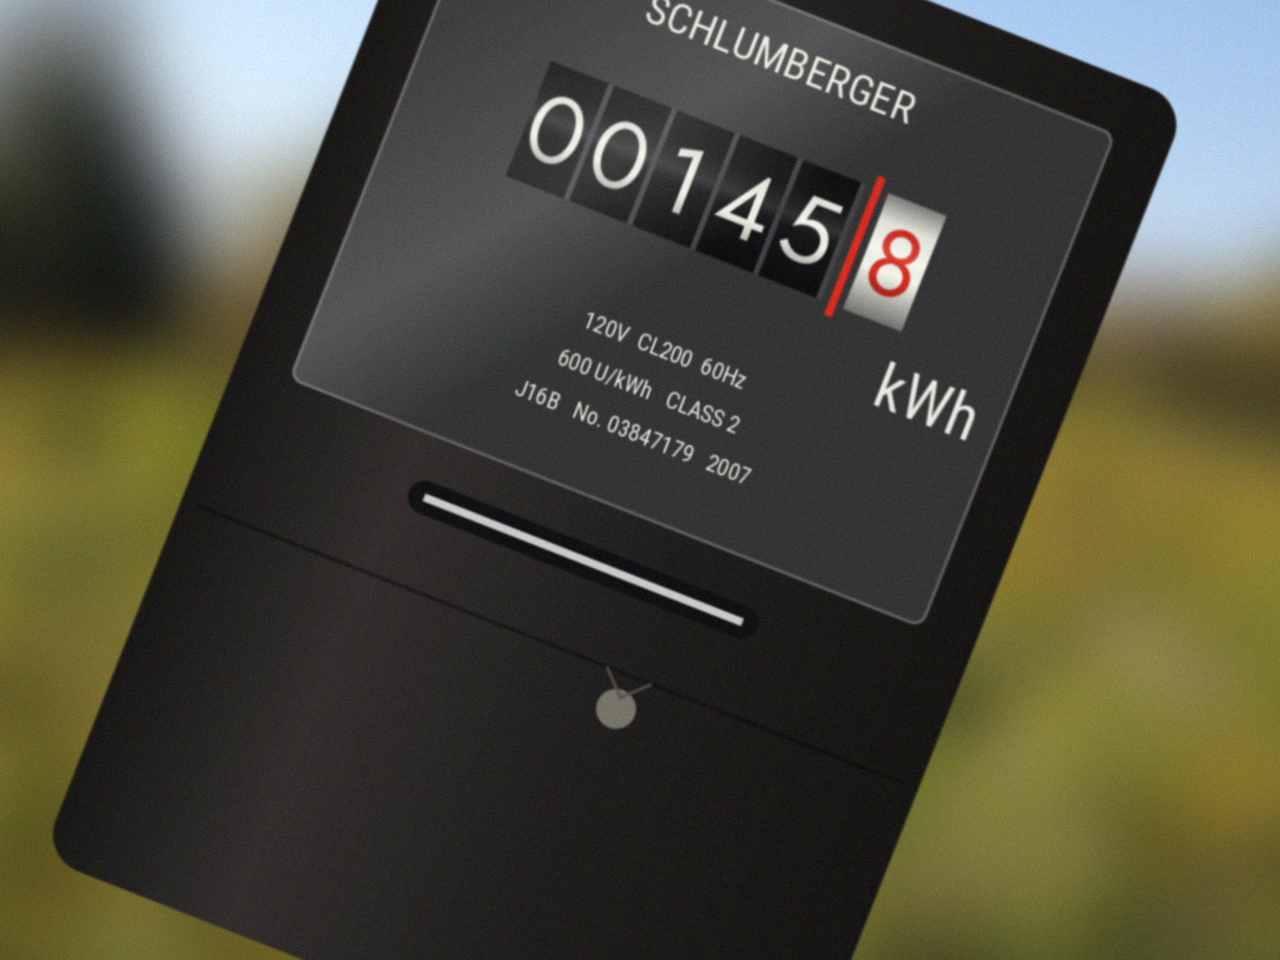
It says {"value": 145.8, "unit": "kWh"}
